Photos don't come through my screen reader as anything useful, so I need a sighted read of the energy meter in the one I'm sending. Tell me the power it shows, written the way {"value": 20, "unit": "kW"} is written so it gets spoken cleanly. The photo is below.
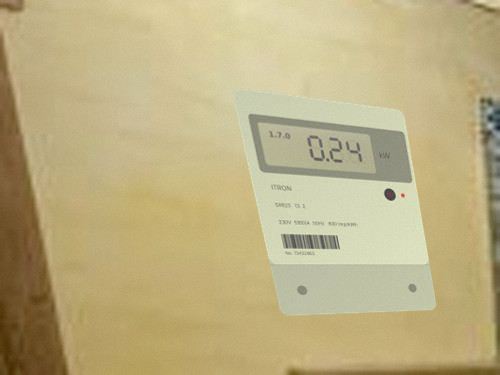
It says {"value": 0.24, "unit": "kW"}
